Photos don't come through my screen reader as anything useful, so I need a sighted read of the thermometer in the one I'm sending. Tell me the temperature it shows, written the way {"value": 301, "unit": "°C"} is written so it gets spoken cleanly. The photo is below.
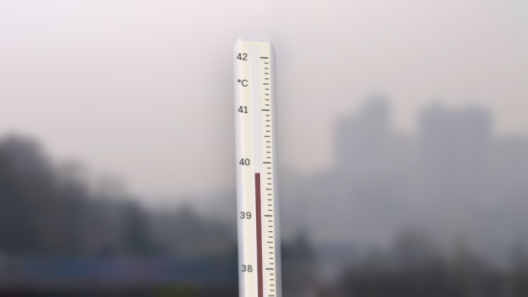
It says {"value": 39.8, "unit": "°C"}
